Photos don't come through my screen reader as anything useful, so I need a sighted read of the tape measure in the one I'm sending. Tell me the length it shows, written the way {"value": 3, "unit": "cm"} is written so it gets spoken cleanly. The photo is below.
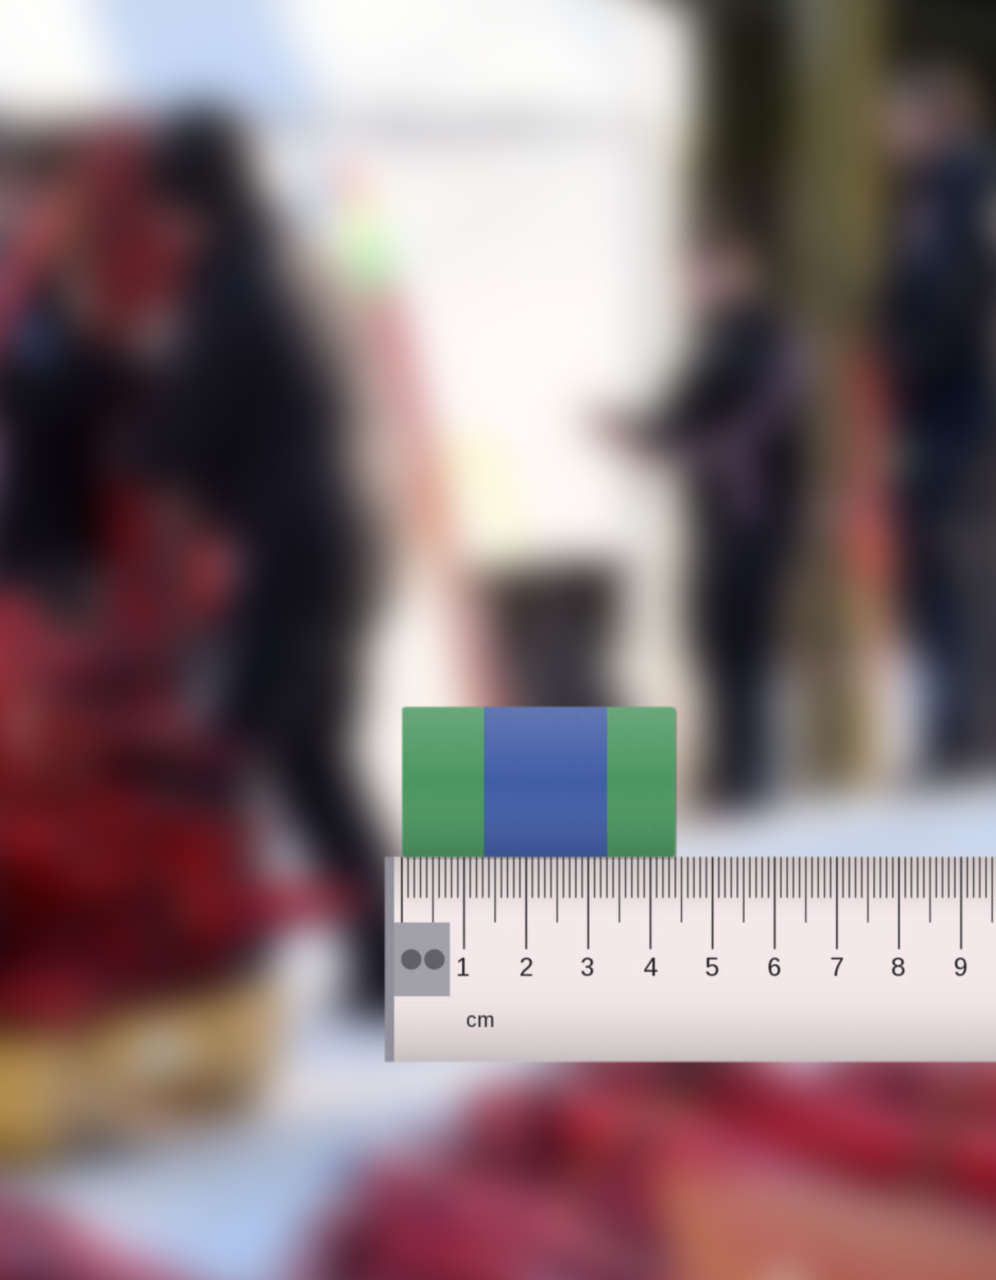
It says {"value": 4.4, "unit": "cm"}
